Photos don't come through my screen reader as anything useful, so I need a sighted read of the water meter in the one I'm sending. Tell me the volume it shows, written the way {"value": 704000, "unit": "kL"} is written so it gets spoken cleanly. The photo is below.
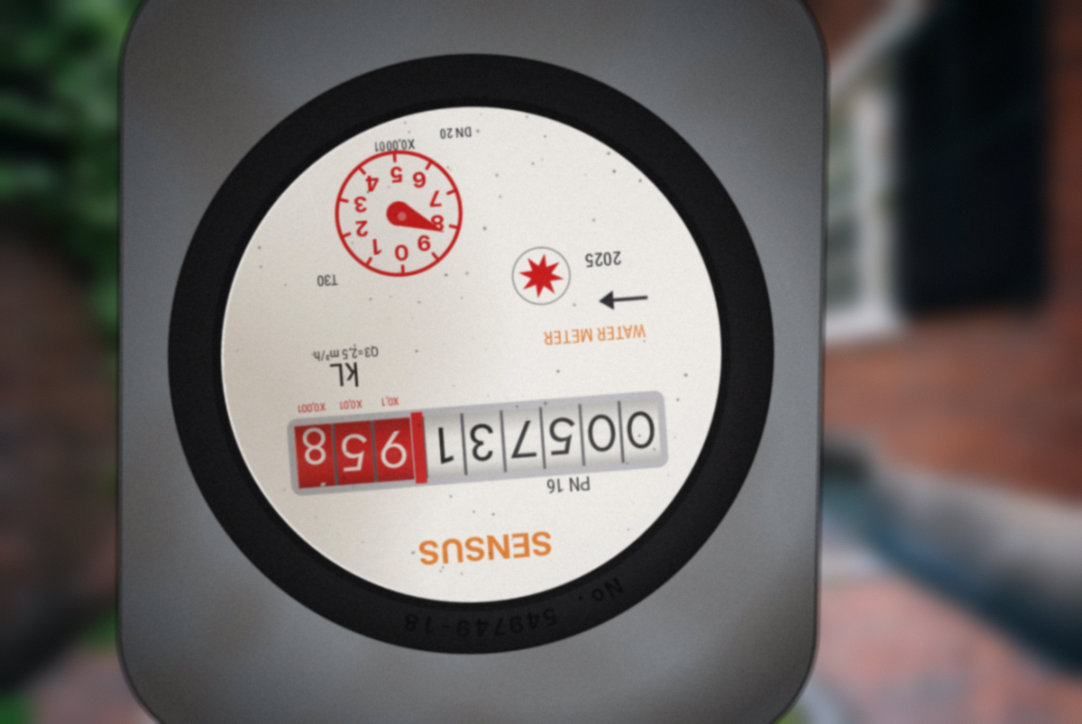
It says {"value": 5731.9578, "unit": "kL"}
